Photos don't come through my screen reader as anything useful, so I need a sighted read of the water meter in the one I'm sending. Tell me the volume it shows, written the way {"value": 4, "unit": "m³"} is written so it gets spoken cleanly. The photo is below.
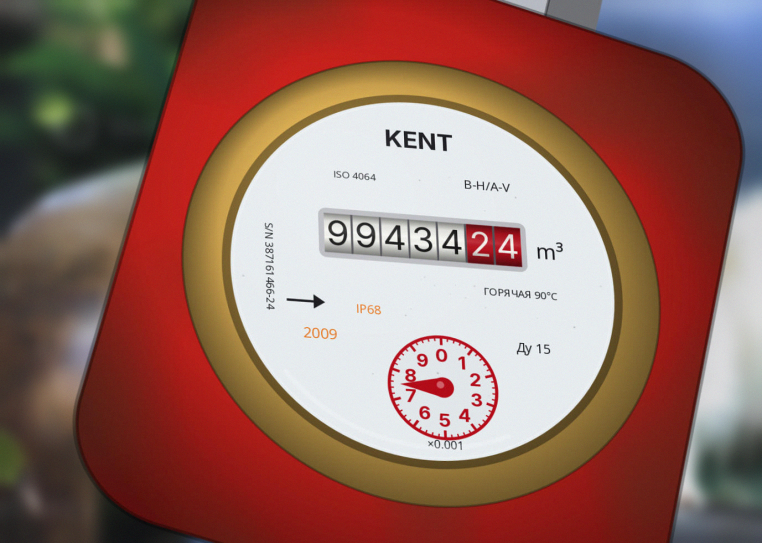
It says {"value": 99434.247, "unit": "m³"}
